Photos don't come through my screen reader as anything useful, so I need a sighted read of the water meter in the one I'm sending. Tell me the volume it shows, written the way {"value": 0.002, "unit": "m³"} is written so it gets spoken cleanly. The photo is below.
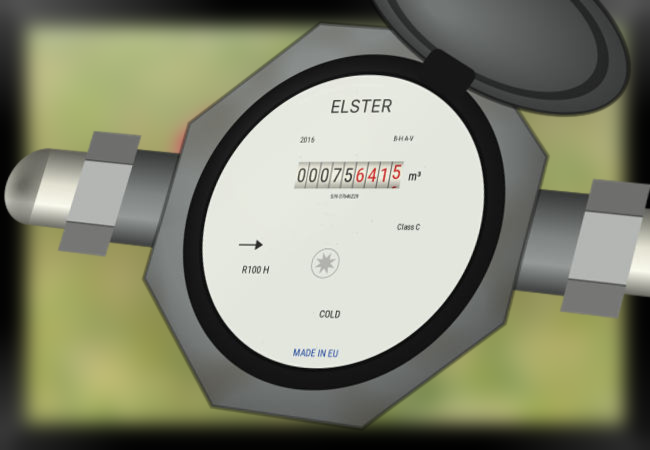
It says {"value": 75.6415, "unit": "m³"}
